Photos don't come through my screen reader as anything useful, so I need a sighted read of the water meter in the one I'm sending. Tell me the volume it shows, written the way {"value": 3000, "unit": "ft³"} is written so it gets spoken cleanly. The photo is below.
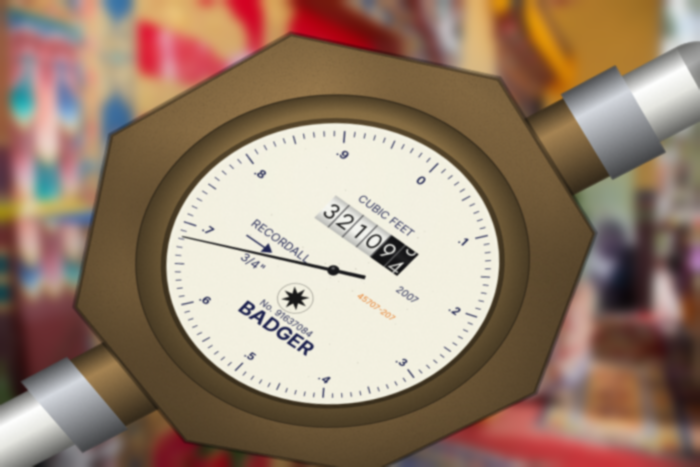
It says {"value": 321093.68, "unit": "ft³"}
